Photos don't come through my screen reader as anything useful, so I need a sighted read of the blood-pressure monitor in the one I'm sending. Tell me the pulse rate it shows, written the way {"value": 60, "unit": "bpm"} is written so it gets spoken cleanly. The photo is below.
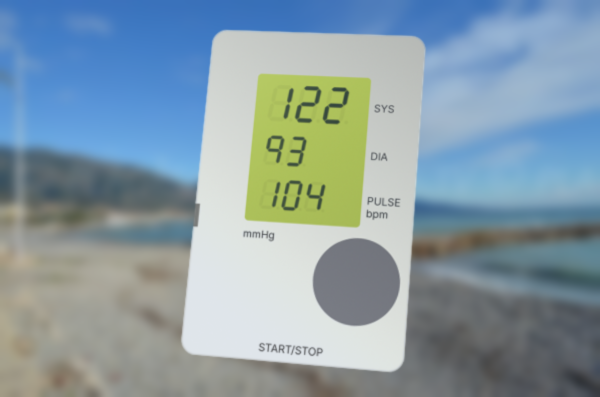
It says {"value": 104, "unit": "bpm"}
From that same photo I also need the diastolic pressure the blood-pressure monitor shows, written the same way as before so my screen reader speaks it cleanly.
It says {"value": 93, "unit": "mmHg"}
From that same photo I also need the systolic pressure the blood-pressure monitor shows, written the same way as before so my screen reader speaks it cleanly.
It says {"value": 122, "unit": "mmHg"}
